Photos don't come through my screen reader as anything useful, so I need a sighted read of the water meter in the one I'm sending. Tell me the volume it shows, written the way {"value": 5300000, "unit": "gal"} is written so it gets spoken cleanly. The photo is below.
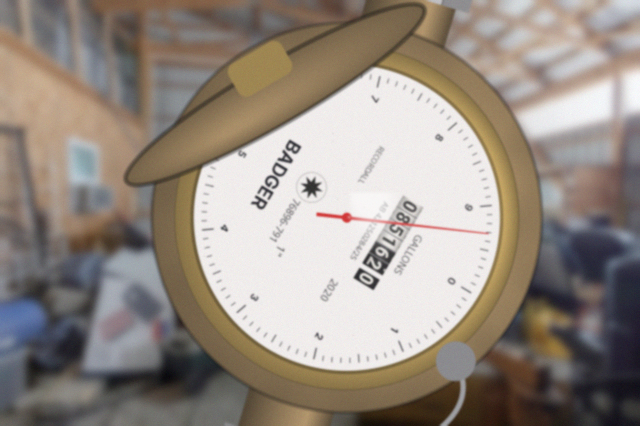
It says {"value": 851619.3, "unit": "gal"}
